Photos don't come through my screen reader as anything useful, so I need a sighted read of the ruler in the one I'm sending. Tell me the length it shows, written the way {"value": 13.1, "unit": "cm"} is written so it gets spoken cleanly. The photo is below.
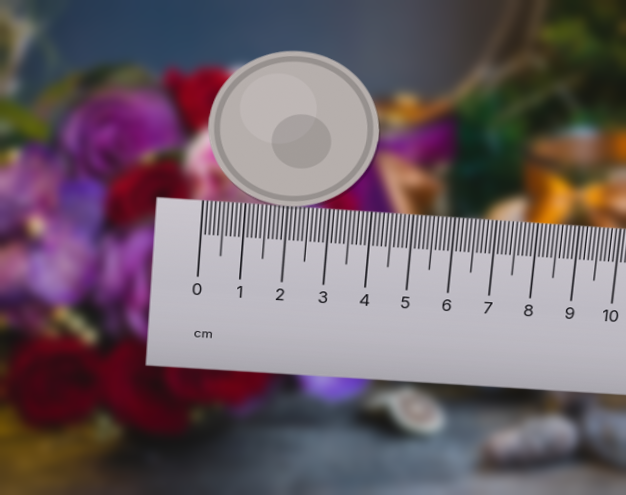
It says {"value": 4, "unit": "cm"}
